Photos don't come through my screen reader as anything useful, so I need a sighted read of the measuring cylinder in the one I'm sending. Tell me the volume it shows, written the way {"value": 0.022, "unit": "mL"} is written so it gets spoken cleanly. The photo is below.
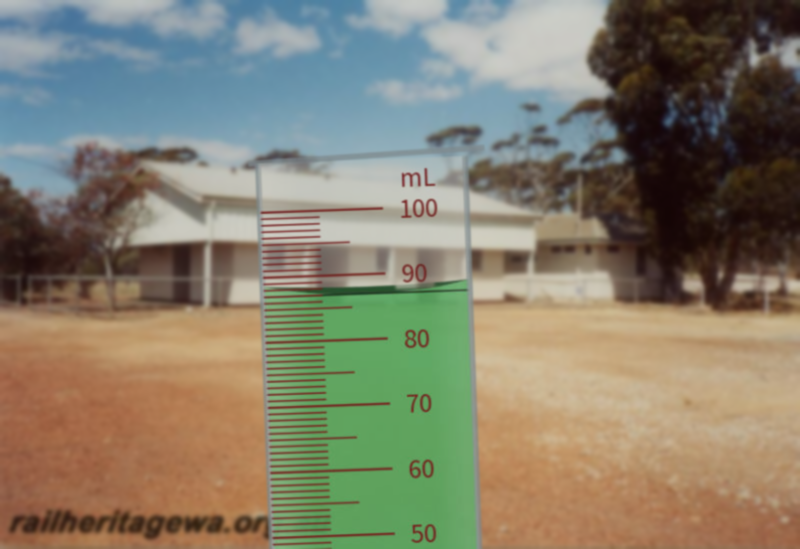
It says {"value": 87, "unit": "mL"}
